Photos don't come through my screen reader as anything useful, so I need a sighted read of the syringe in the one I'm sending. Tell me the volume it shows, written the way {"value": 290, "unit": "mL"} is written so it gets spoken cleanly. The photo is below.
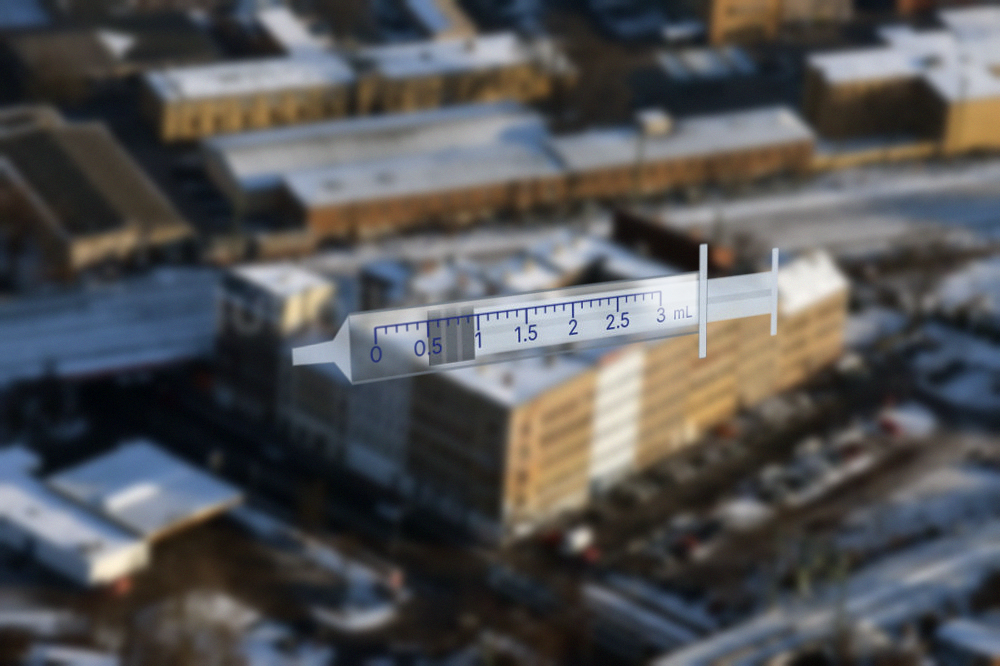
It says {"value": 0.5, "unit": "mL"}
